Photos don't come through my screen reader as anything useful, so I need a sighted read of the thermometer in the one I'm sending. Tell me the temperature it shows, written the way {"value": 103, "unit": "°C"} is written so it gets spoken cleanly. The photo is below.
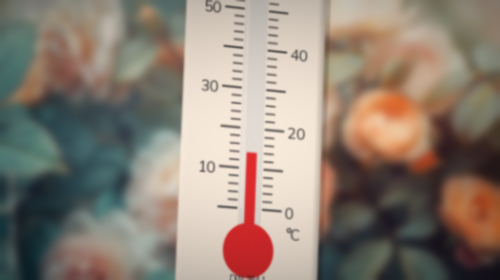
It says {"value": 14, "unit": "°C"}
